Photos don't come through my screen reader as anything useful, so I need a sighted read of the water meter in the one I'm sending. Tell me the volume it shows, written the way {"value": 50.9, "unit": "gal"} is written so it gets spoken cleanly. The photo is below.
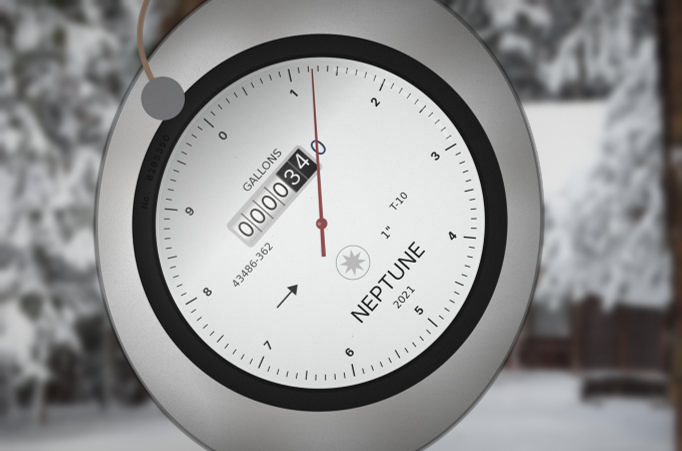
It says {"value": 341.2, "unit": "gal"}
